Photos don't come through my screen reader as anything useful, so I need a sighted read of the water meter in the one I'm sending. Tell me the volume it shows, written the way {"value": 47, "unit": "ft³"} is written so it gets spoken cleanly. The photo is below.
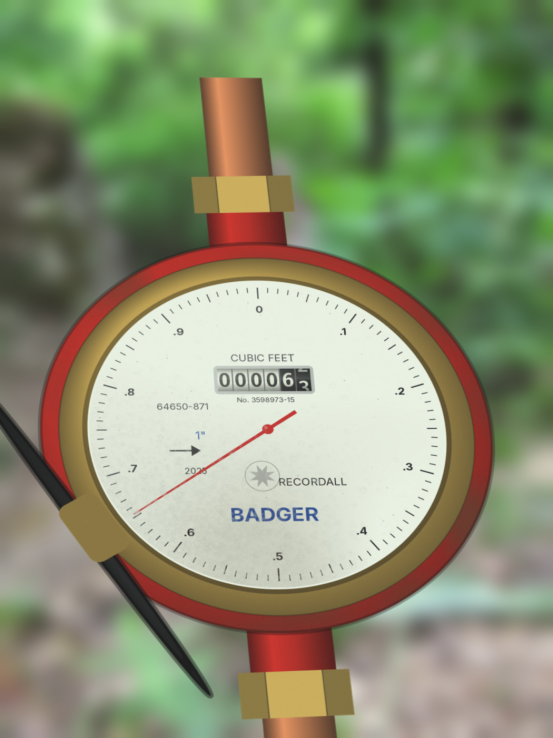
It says {"value": 62.65, "unit": "ft³"}
